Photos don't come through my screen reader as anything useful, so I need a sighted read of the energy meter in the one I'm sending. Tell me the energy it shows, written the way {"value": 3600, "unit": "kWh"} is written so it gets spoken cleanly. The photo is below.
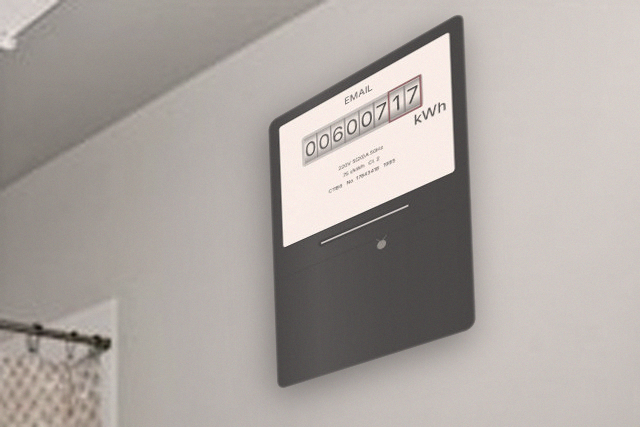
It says {"value": 6007.17, "unit": "kWh"}
